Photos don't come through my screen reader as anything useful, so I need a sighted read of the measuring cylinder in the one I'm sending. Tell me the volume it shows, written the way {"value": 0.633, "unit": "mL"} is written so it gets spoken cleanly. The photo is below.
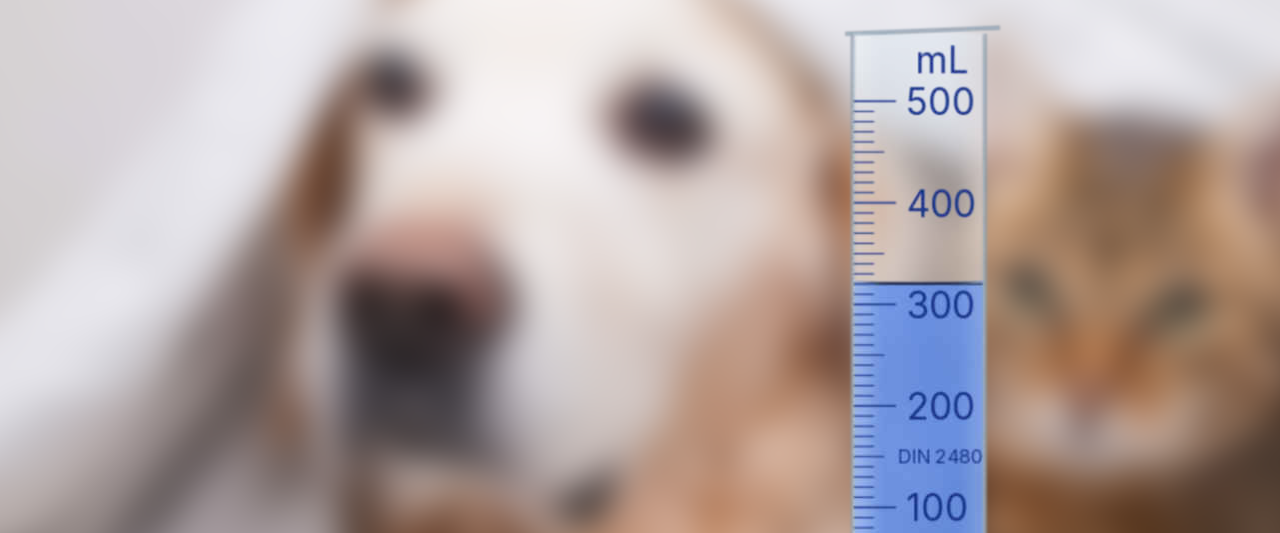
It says {"value": 320, "unit": "mL"}
